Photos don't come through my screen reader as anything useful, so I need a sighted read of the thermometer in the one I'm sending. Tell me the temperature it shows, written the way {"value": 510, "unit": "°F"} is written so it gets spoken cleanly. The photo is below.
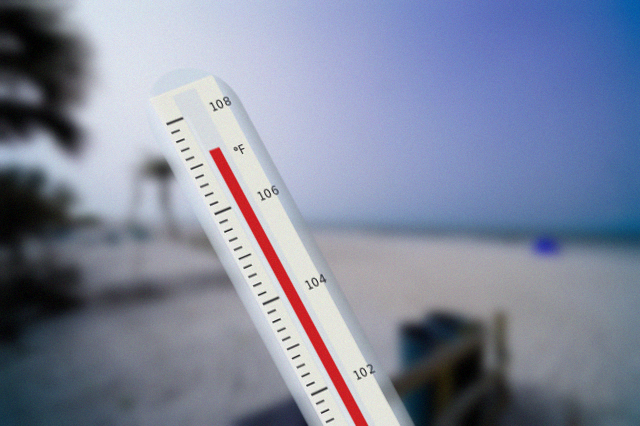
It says {"value": 107.2, "unit": "°F"}
